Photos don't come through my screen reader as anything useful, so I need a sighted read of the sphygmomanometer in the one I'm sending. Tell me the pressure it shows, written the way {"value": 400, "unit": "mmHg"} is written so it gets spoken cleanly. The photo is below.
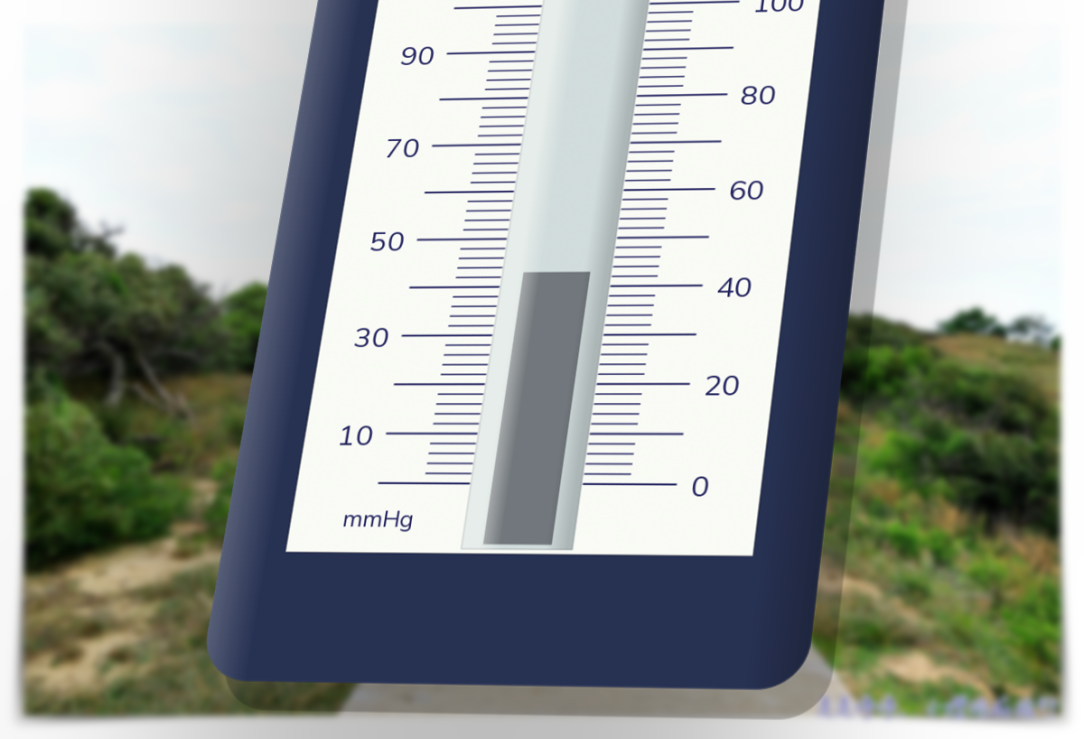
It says {"value": 43, "unit": "mmHg"}
